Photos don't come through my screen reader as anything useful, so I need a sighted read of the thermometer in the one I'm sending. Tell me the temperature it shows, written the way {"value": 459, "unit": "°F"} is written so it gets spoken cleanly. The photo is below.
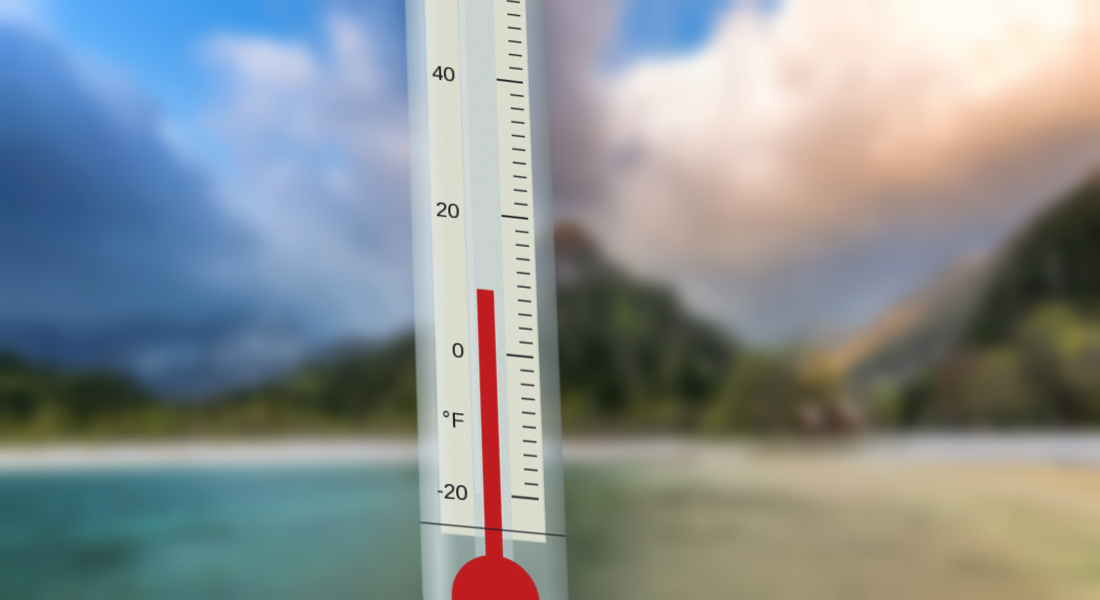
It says {"value": 9, "unit": "°F"}
